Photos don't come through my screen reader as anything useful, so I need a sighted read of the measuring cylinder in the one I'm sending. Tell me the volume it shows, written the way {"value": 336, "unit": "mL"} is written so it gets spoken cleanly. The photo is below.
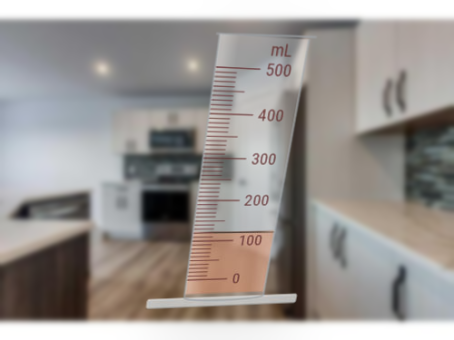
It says {"value": 120, "unit": "mL"}
